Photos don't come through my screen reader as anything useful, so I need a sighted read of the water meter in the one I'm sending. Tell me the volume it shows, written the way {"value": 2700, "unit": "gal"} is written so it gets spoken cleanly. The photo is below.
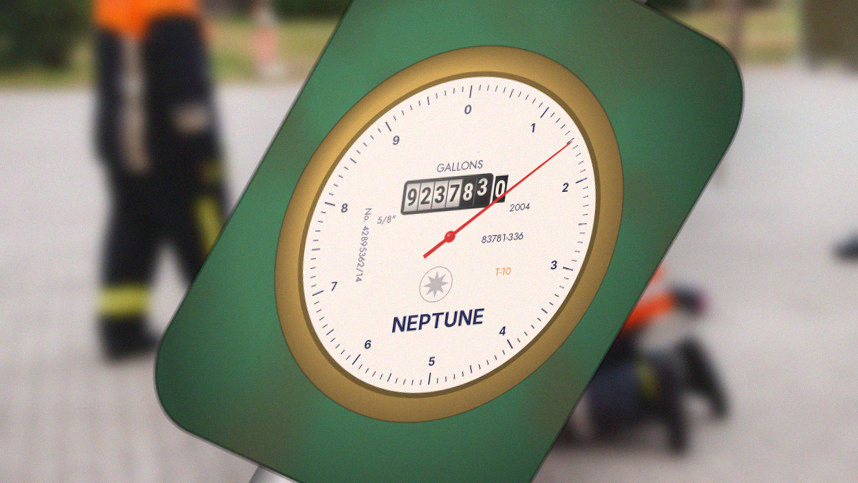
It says {"value": 9237831.5, "unit": "gal"}
